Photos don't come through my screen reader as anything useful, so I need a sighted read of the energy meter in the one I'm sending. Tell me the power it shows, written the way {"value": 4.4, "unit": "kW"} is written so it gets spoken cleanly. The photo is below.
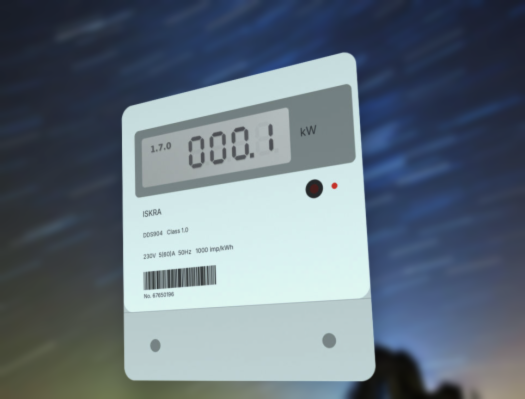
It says {"value": 0.1, "unit": "kW"}
